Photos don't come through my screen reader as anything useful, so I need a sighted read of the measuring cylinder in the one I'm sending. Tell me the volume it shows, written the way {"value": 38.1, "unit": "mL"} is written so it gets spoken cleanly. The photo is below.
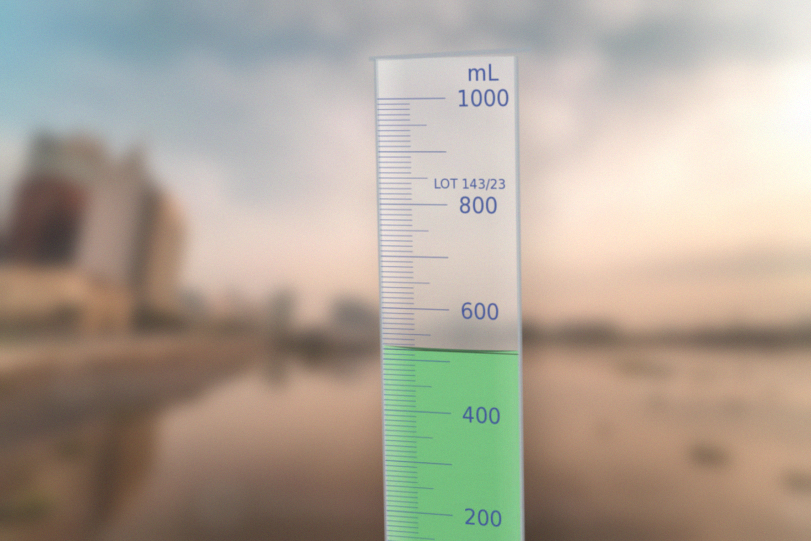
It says {"value": 520, "unit": "mL"}
